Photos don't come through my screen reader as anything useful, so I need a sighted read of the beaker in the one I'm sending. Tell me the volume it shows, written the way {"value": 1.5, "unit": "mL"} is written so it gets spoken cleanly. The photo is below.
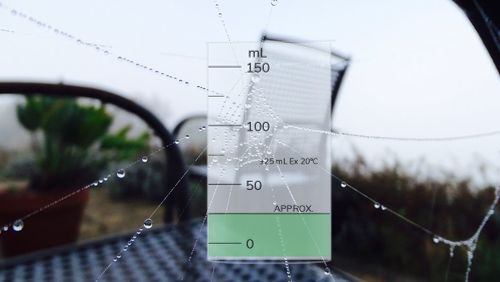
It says {"value": 25, "unit": "mL"}
